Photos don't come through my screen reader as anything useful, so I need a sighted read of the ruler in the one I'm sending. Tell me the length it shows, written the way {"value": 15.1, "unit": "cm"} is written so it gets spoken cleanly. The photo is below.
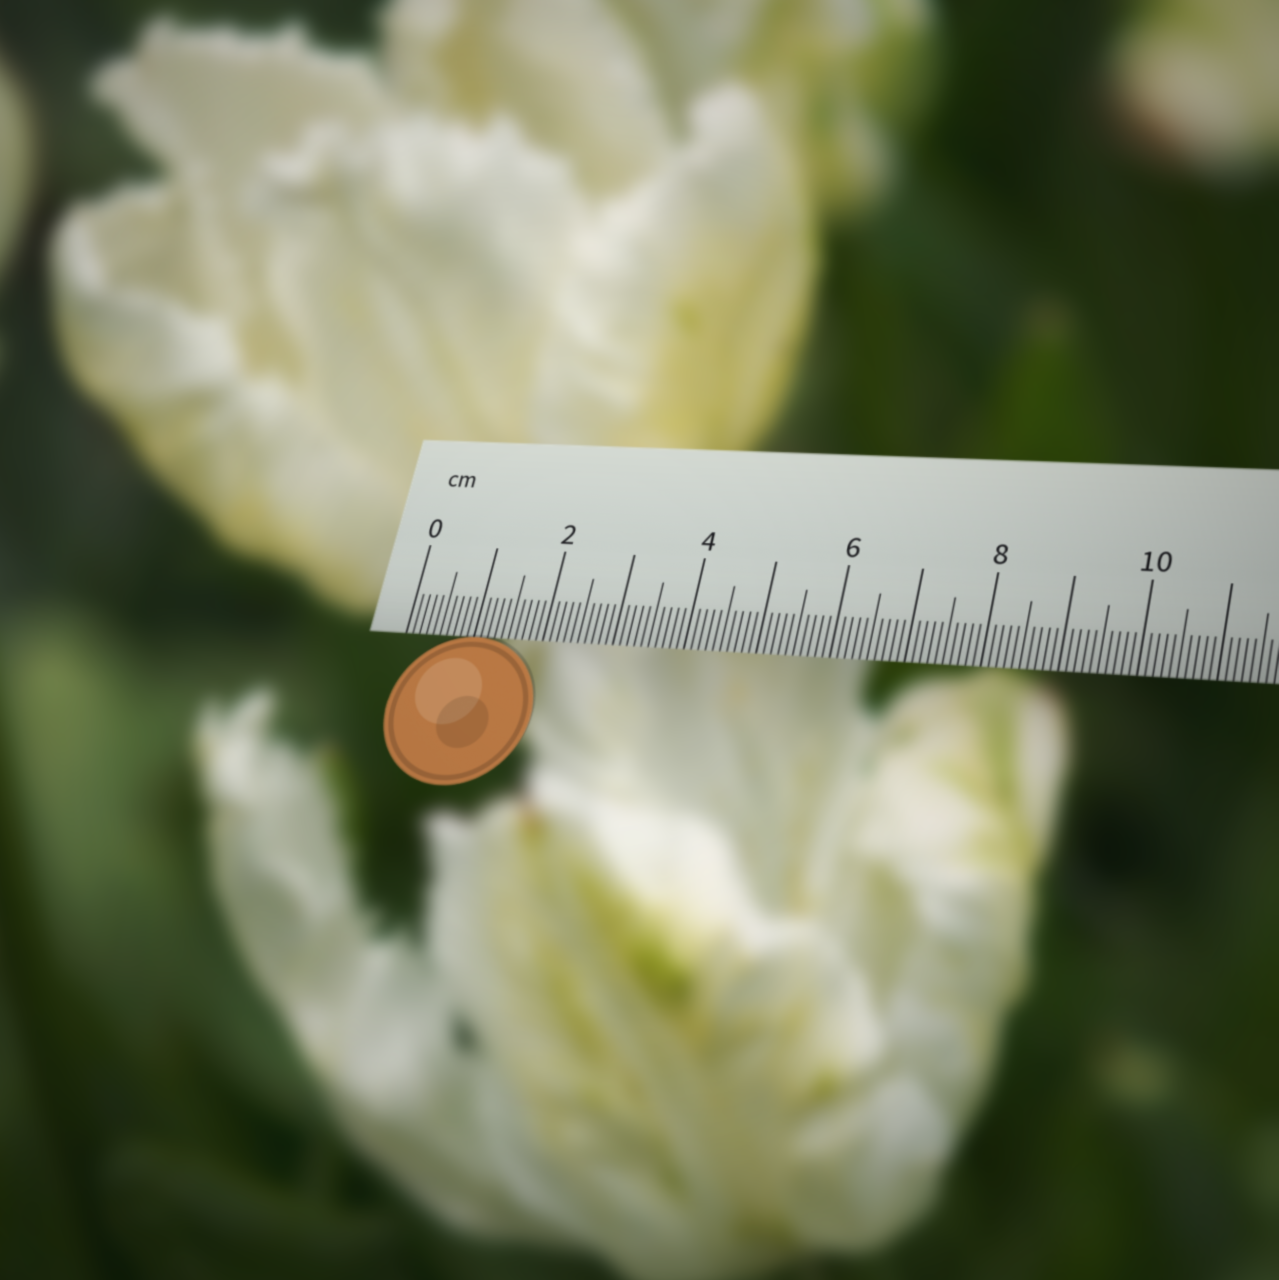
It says {"value": 2.1, "unit": "cm"}
